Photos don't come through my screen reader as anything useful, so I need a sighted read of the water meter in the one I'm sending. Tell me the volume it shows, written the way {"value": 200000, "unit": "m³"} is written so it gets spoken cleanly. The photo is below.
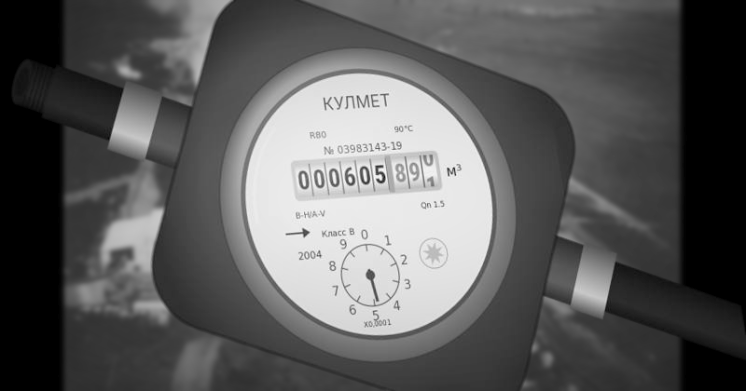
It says {"value": 605.8904, "unit": "m³"}
